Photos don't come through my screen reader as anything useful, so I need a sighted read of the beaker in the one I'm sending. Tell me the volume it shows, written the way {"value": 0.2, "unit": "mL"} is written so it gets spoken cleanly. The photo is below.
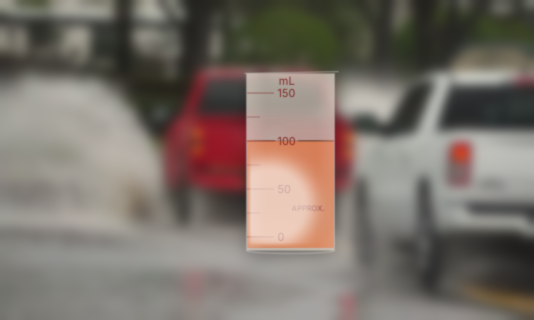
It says {"value": 100, "unit": "mL"}
